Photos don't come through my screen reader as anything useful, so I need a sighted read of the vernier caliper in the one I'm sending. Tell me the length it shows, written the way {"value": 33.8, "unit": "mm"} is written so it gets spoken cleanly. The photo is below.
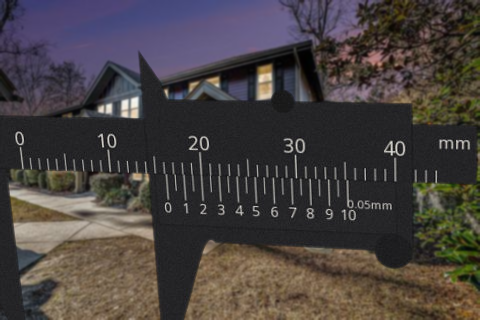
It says {"value": 16.2, "unit": "mm"}
